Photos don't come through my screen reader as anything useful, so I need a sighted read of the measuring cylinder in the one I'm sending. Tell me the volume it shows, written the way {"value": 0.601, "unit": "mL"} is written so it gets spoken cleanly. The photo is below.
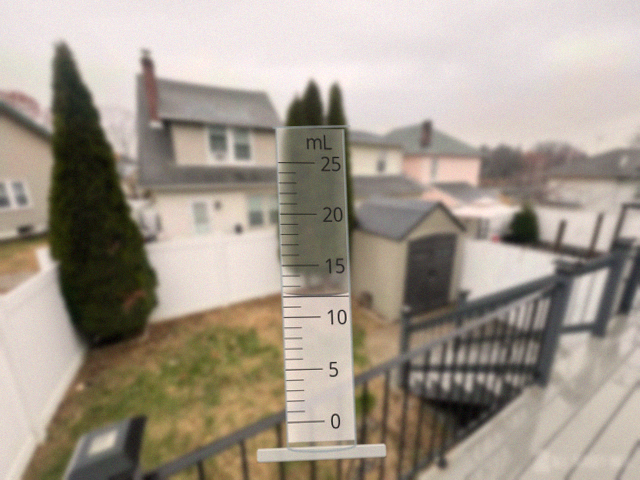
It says {"value": 12, "unit": "mL"}
